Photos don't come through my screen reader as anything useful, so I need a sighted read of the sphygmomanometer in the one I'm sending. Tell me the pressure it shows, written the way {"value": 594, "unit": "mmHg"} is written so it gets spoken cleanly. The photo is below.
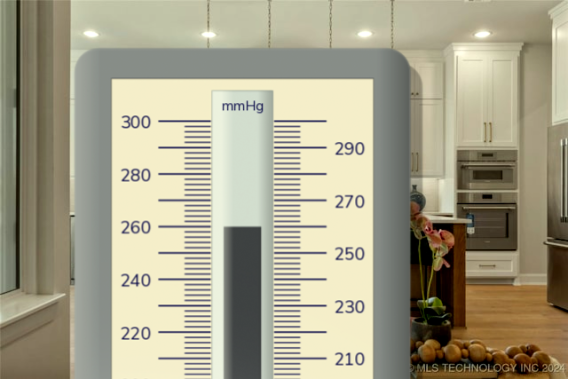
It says {"value": 260, "unit": "mmHg"}
